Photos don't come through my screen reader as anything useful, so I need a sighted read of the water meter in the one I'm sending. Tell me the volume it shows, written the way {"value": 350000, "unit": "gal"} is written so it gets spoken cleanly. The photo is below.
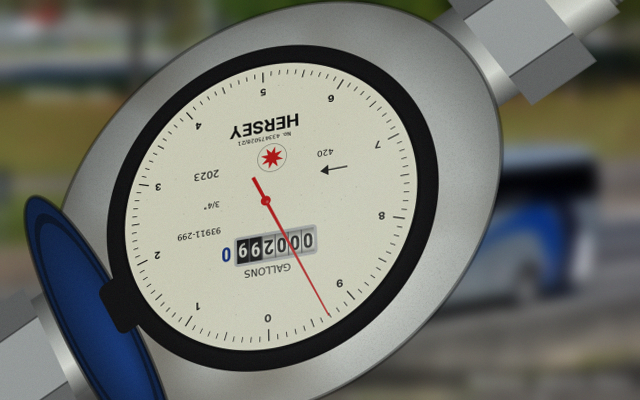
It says {"value": 2989.3, "unit": "gal"}
